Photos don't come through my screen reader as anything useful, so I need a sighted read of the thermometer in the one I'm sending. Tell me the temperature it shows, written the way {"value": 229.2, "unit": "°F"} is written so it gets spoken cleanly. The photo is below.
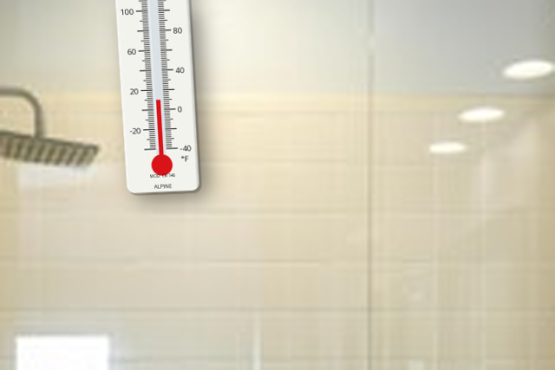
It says {"value": 10, "unit": "°F"}
